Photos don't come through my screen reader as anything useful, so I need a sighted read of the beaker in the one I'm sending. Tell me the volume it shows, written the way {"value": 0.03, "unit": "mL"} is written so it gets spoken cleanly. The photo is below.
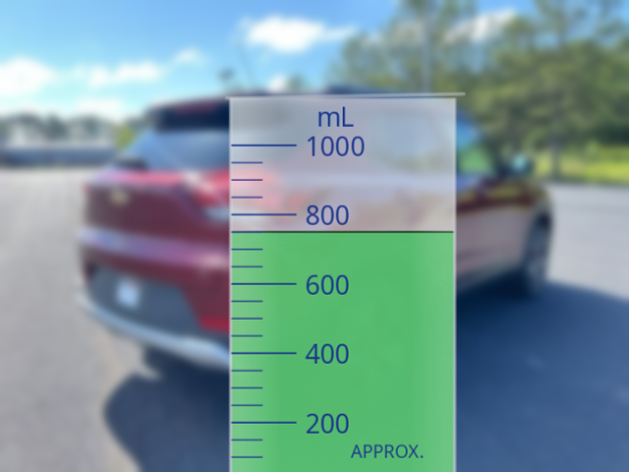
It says {"value": 750, "unit": "mL"}
